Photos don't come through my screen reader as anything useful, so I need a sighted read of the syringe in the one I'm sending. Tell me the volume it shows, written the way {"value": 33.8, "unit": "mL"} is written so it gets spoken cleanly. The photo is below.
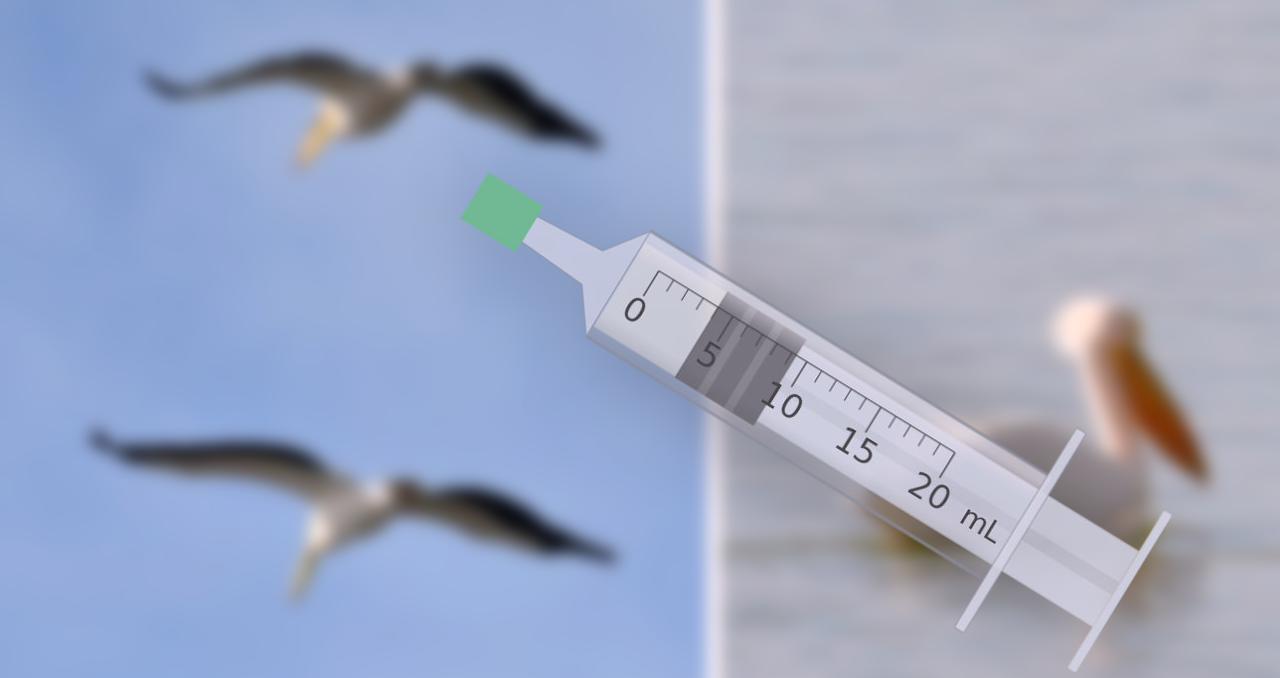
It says {"value": 4, "unit": "mL"}
